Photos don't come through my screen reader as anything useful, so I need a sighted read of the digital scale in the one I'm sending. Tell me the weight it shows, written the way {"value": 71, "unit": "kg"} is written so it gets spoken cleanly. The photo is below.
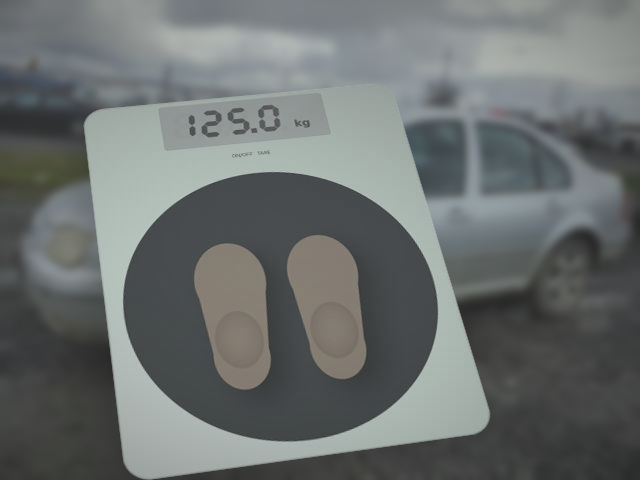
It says {"value": 125.0, "unit": "kg"}
